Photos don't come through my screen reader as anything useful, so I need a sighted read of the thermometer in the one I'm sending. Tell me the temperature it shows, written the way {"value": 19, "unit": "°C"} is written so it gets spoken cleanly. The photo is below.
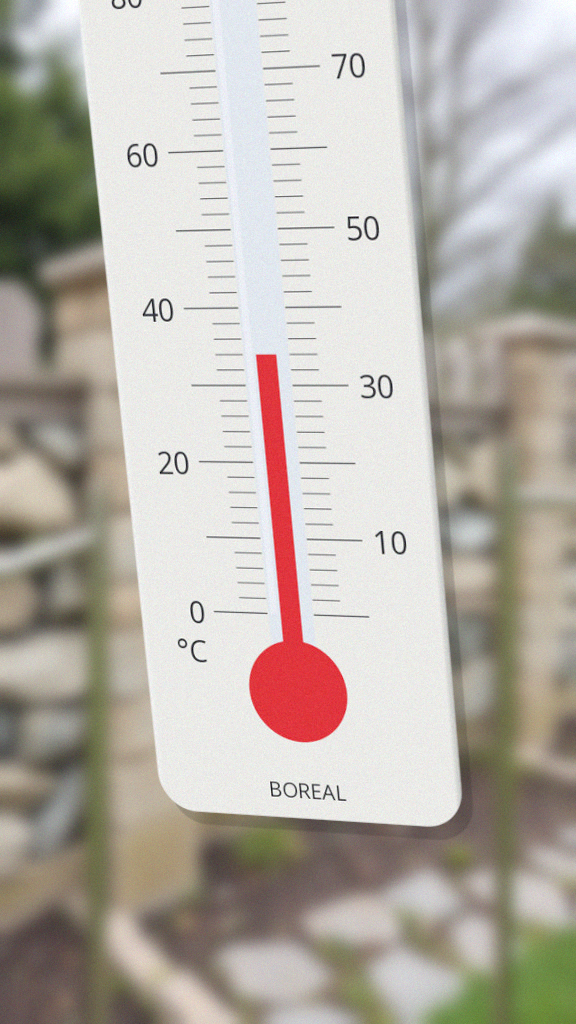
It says {"value": 34, "unit": "°C"}
